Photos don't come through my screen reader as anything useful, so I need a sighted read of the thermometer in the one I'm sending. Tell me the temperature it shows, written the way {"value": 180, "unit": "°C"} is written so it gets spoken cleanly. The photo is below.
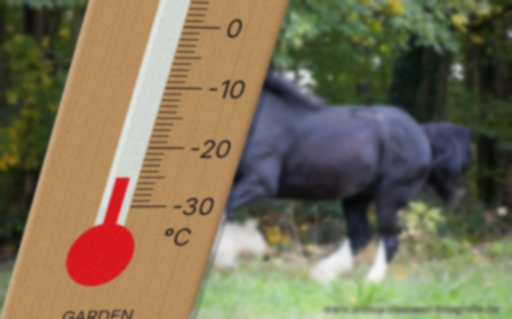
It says {"value": -25, "unit": "°C"}
